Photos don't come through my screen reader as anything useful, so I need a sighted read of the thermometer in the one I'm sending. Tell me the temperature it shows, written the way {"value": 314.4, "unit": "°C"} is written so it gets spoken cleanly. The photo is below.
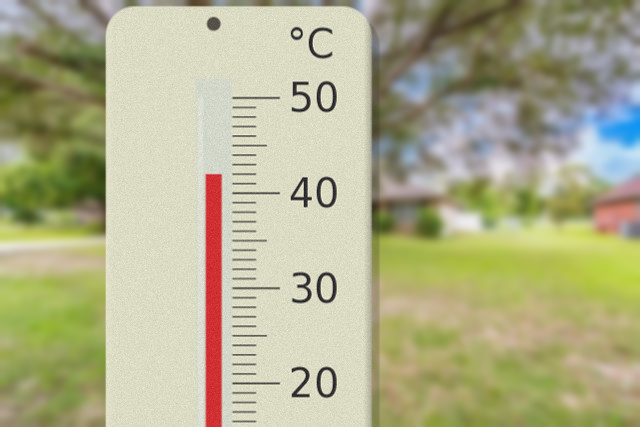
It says {"value": 42, "unit": "°C"}
